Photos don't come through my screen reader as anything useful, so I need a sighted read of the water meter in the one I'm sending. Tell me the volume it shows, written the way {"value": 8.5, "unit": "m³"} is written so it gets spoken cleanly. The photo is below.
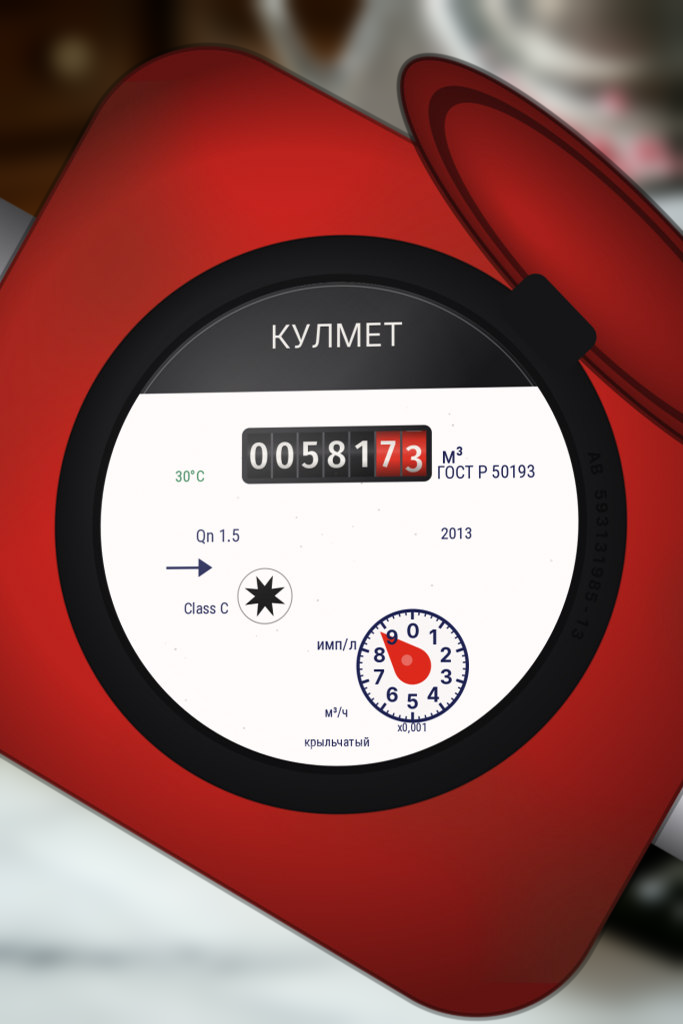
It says {"value": 581.728, "unit": "m³"}
